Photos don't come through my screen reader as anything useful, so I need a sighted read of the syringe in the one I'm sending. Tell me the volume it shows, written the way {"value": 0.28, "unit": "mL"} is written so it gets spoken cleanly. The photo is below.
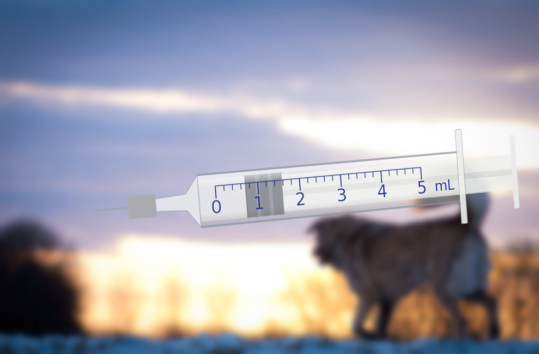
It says {"value": 0.7, "unit": "mL"}
